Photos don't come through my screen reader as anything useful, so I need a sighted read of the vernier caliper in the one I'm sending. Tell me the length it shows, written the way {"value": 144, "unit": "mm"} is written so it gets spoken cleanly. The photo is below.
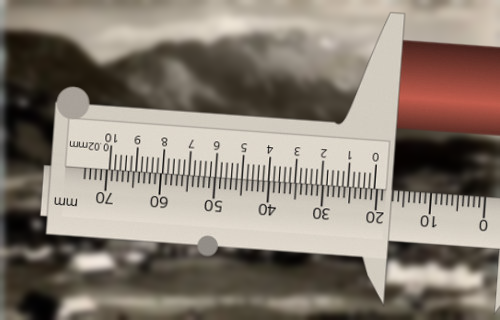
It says {"value": 20.5, "unit": "mm"}
